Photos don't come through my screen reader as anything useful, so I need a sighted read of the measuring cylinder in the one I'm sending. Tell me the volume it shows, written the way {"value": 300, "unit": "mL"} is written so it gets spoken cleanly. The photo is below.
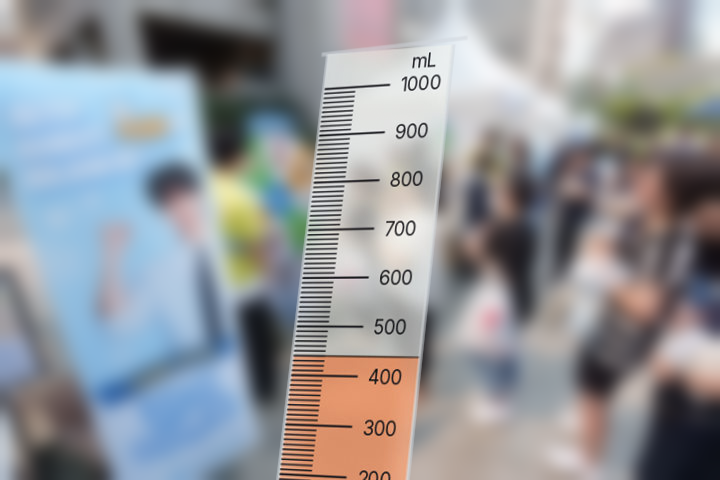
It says {"value": 440, "unit": "mL"}
